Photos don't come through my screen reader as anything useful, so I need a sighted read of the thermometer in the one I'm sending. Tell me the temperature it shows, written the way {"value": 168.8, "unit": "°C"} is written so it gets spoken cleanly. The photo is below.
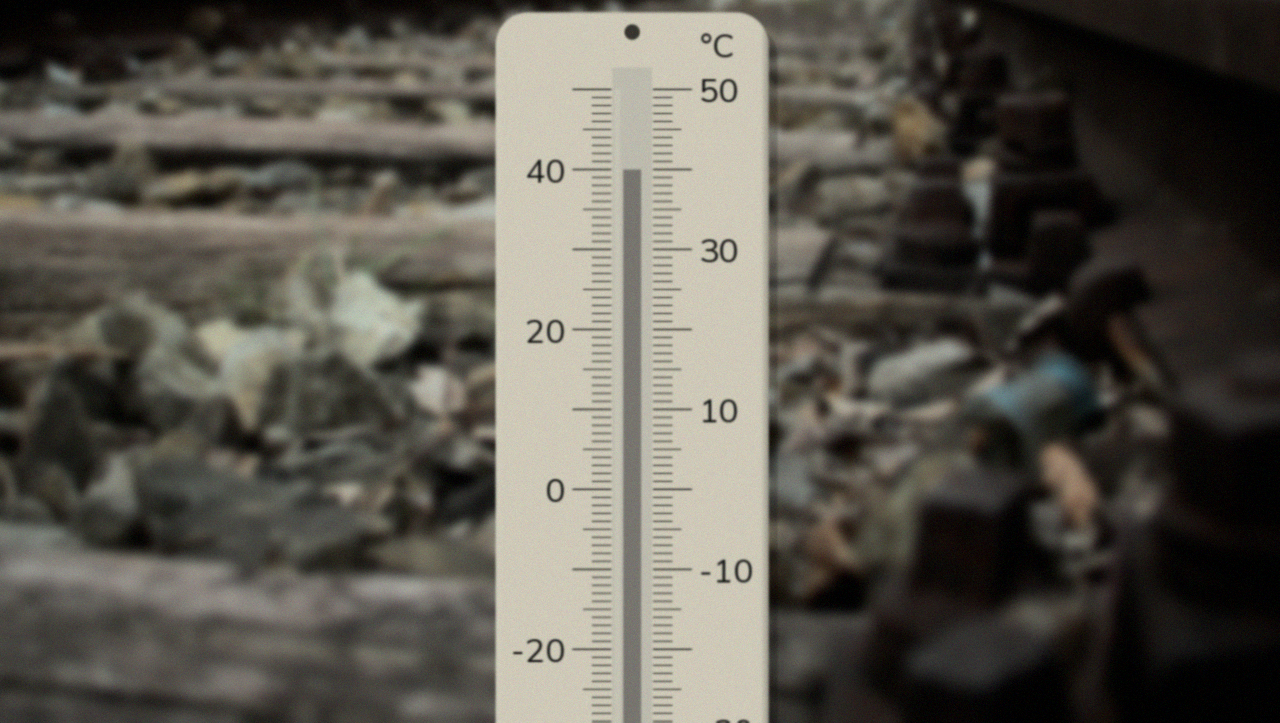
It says {"value": 40, "unit": "°C"}
